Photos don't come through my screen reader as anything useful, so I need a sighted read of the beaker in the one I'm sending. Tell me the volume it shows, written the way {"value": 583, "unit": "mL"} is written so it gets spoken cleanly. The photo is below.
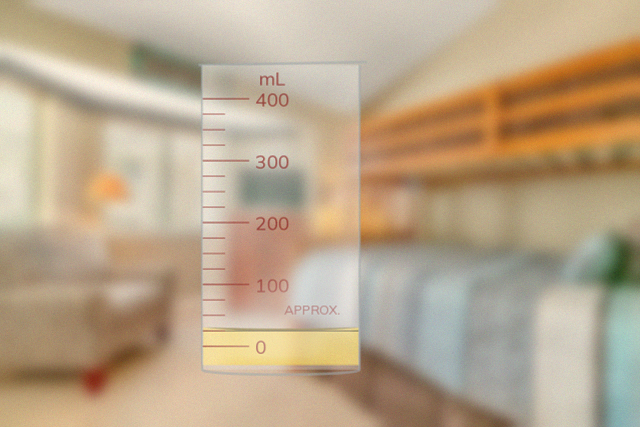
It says {"value": 25, "unit": "mL"}
